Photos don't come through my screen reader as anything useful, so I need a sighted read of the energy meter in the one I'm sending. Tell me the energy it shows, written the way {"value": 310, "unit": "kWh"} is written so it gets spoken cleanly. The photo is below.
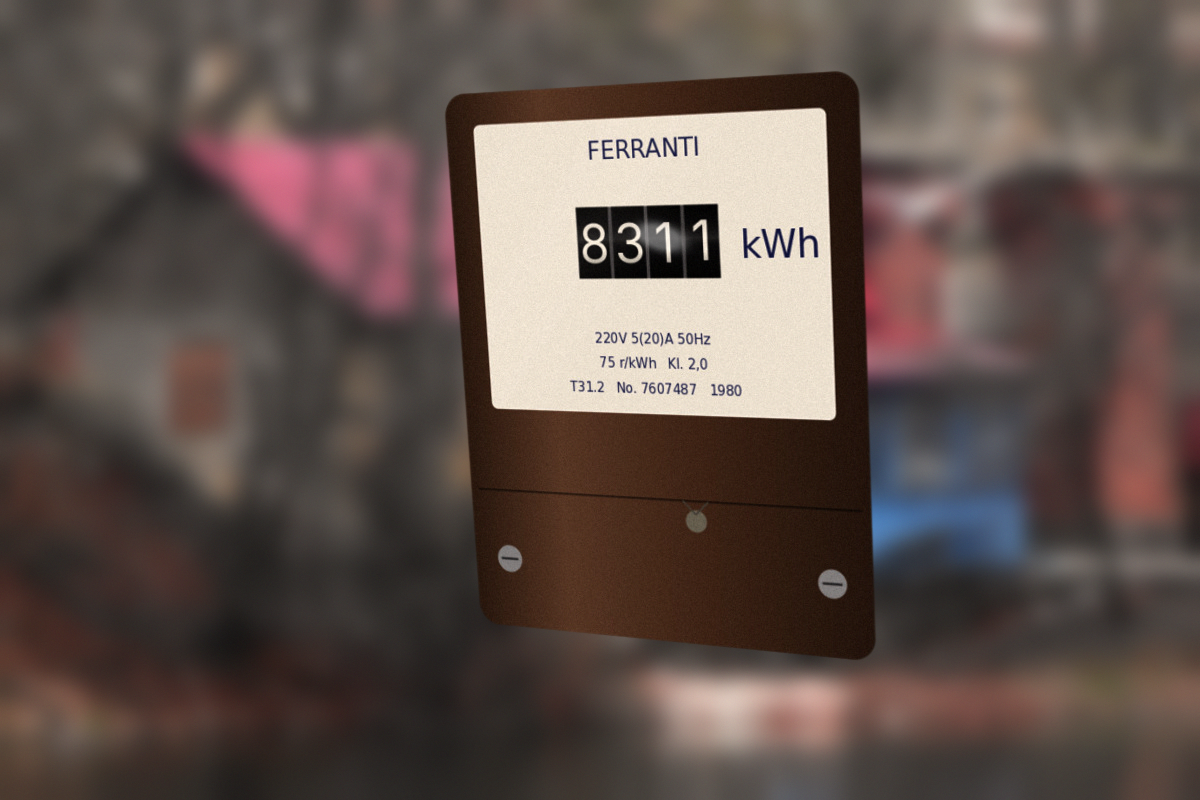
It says {"value": 8311, "unit": "kWh"}
